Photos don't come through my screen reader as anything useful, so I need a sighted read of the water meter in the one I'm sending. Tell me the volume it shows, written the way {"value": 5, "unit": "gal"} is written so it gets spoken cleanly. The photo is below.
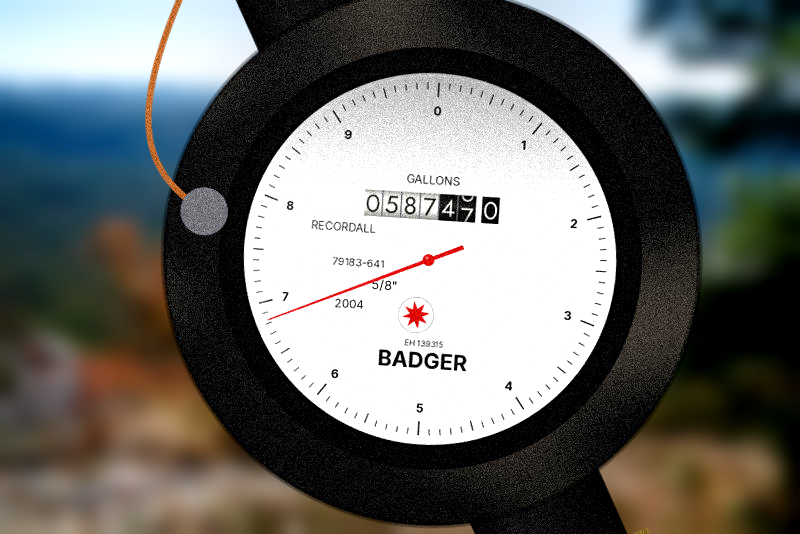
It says {"value": 587466.8, "unit": "gal"}
